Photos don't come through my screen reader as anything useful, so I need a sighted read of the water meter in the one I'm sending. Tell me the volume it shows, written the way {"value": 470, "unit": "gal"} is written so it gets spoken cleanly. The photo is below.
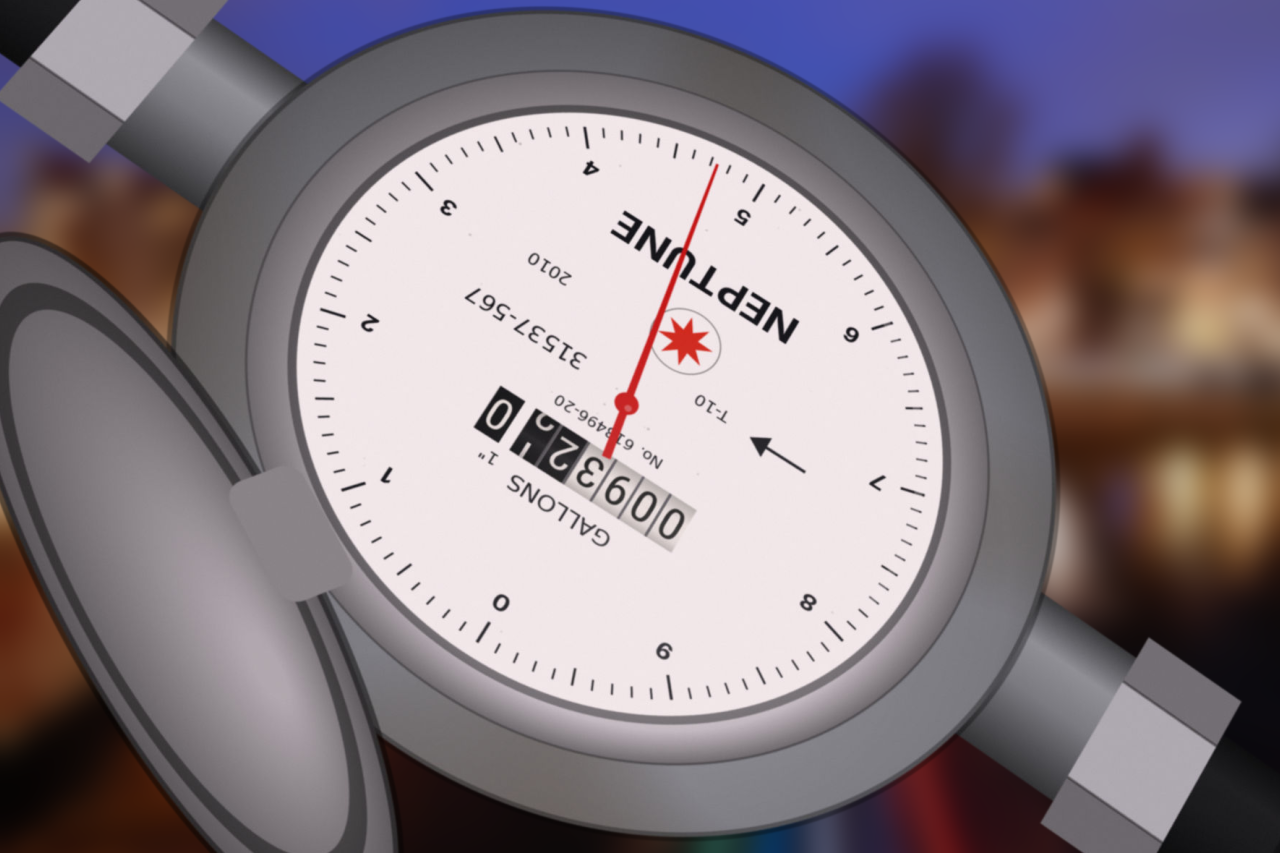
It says {"value": 93214.7, "unit": "gal"}
